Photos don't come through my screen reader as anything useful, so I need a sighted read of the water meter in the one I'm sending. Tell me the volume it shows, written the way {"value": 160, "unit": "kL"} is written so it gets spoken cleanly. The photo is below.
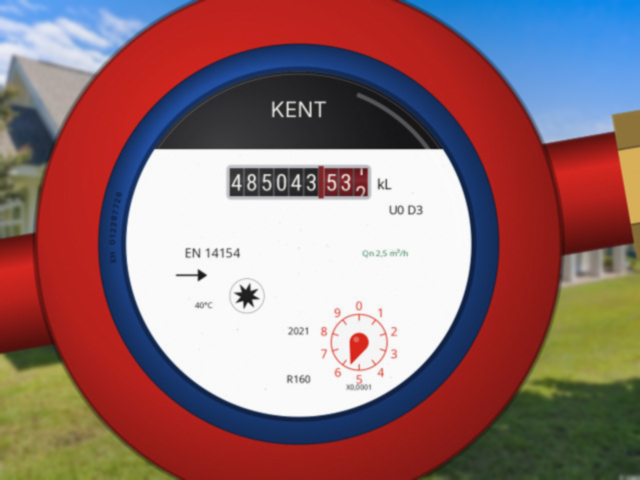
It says {"value": 485043.5315, "unit": "kL"}
